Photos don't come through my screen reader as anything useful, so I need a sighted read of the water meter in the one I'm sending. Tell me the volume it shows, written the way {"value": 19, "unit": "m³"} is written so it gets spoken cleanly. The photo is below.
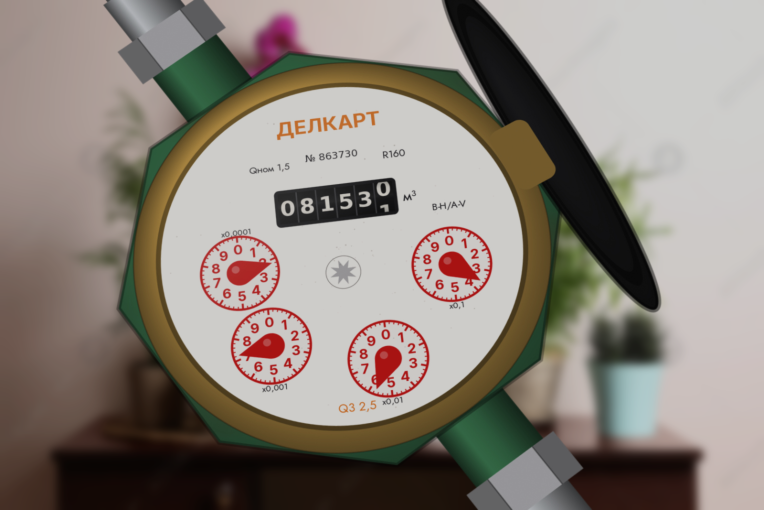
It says {"value": 81530.3572, "unit": "m³"}
